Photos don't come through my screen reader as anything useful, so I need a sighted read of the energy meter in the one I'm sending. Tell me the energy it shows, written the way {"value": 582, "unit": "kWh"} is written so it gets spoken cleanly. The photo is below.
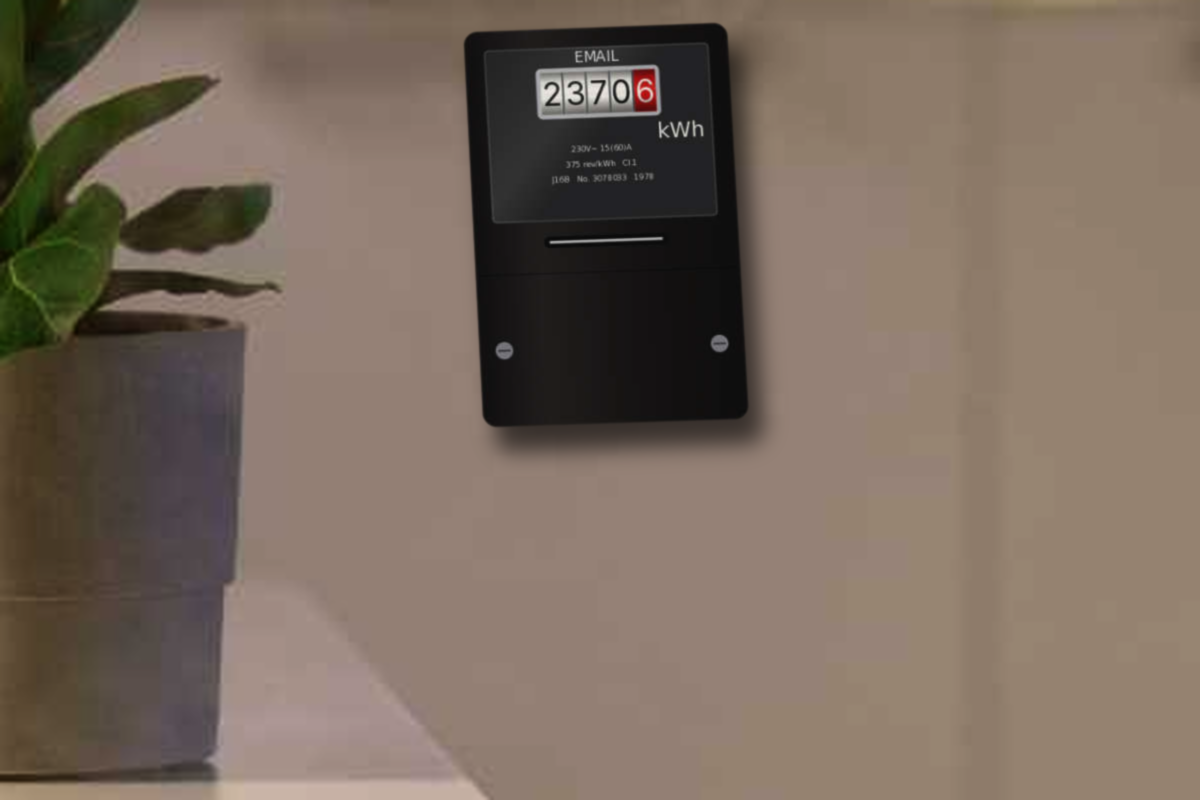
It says {"value": 2370.6, "unit": "kWh"}
